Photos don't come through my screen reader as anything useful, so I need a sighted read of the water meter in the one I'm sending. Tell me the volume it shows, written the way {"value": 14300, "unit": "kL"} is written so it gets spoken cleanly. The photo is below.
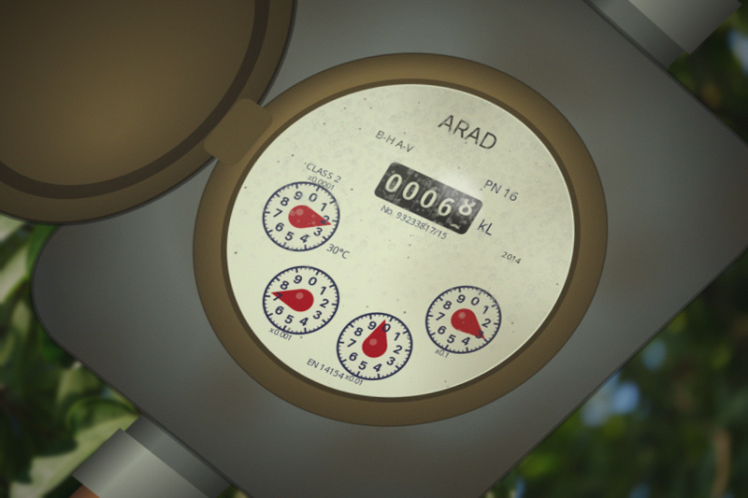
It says {"value": 68.2972, "unit": "kL"}
